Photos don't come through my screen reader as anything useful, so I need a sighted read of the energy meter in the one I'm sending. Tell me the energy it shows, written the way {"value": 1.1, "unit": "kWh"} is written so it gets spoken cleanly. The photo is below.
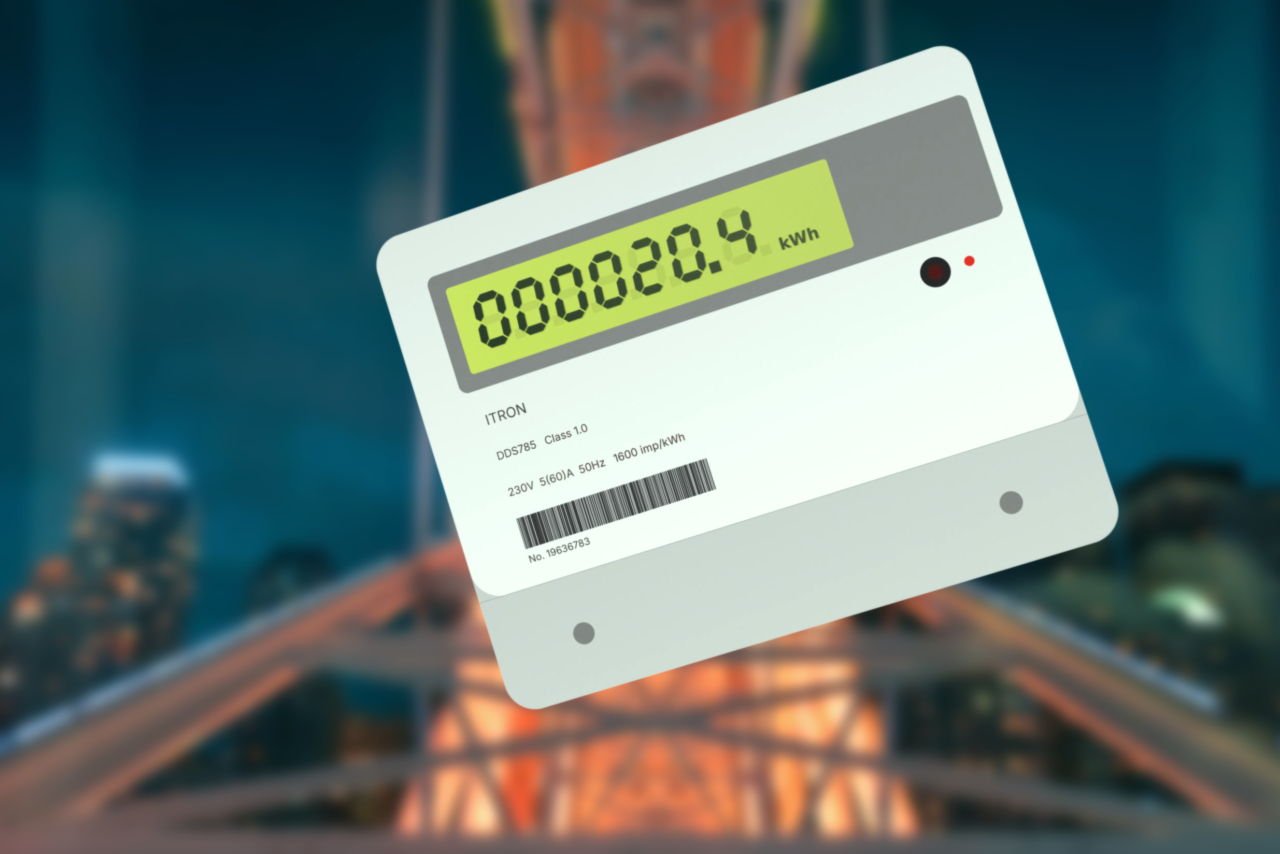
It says {"value": 20.4, "unit": "kWh"}
